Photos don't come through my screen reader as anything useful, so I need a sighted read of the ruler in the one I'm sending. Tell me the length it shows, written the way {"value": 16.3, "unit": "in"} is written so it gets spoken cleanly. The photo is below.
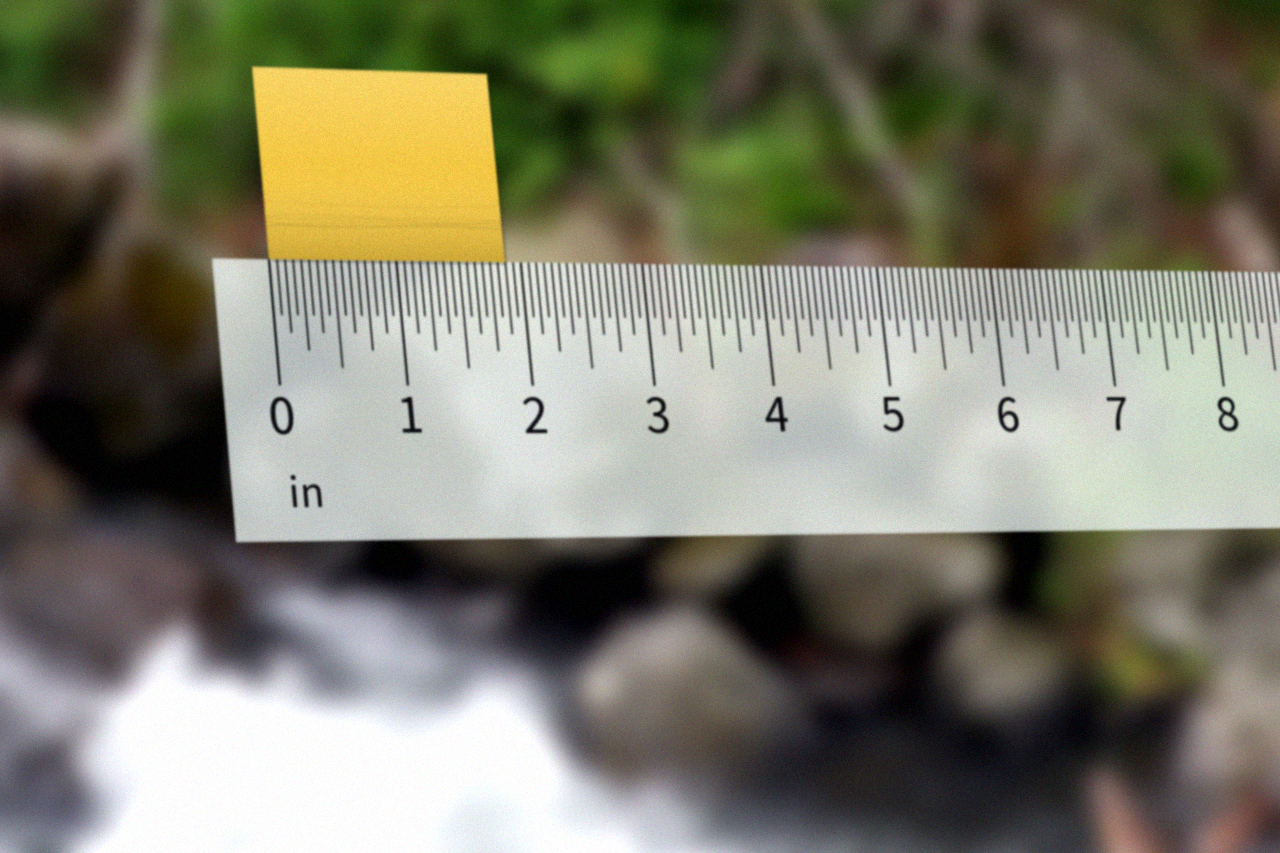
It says {"value": 1.875, "unit": "in"}
